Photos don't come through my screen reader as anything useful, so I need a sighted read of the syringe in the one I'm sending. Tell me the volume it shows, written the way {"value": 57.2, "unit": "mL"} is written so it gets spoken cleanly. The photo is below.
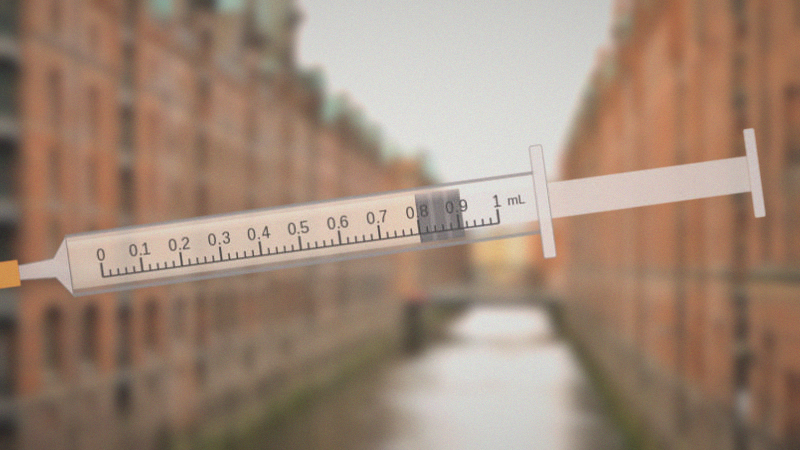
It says {"value": 0.8, "unit": "mL"}
